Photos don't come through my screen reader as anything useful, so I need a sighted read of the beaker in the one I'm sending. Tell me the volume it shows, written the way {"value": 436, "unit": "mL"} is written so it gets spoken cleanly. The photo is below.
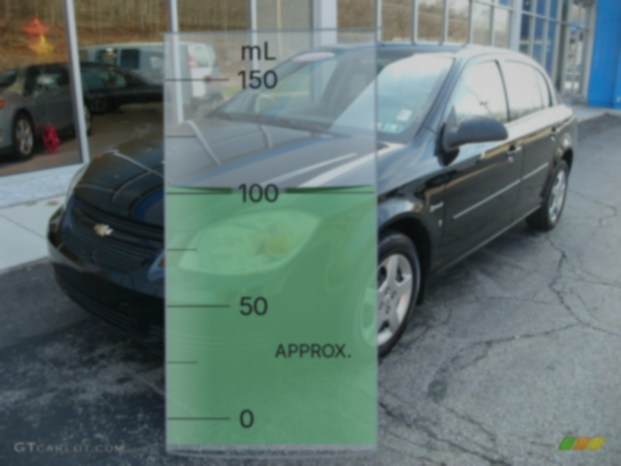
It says {"value": 100, "unit": "mL"}
